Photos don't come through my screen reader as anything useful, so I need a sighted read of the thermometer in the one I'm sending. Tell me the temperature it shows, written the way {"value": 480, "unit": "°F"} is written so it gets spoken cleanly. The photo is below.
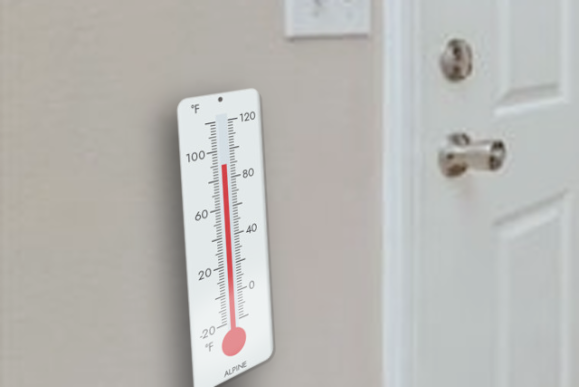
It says {"value": 90, "unit": "°F"}
